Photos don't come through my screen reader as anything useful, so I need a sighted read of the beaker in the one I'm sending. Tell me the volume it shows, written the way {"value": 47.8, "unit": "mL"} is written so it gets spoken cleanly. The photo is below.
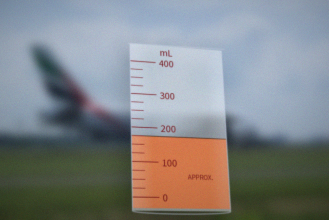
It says {"value": 175, "unit": "mL"}
